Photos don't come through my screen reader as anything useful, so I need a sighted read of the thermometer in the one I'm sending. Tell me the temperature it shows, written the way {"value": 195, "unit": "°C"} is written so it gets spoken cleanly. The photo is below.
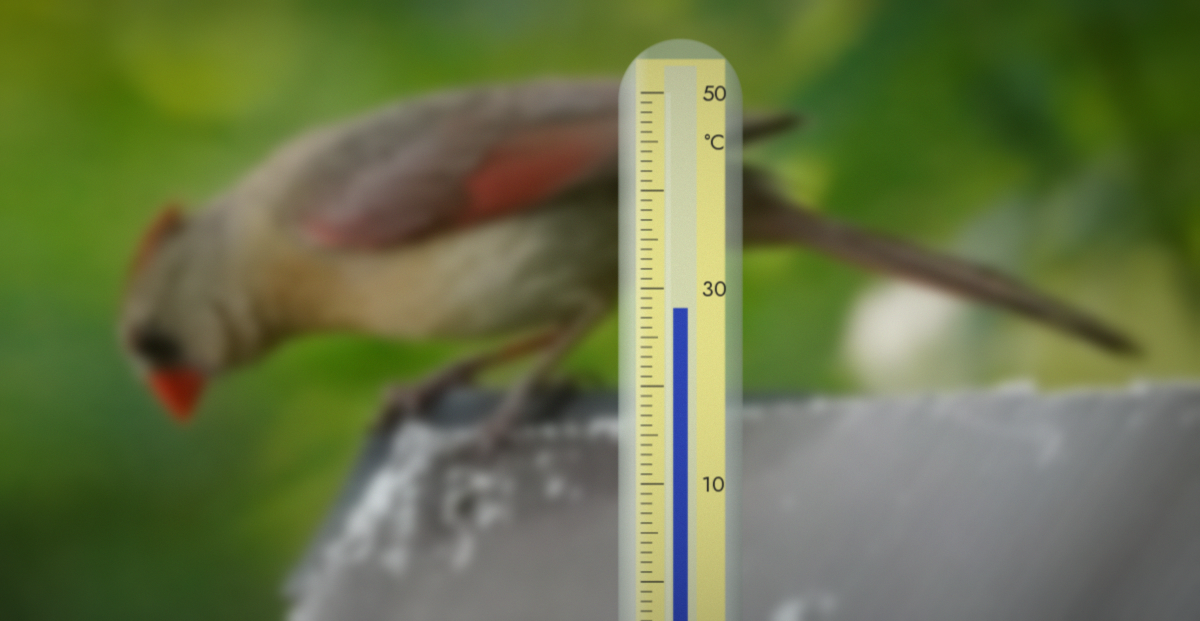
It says {"value": 28, "unit": "°C"}
